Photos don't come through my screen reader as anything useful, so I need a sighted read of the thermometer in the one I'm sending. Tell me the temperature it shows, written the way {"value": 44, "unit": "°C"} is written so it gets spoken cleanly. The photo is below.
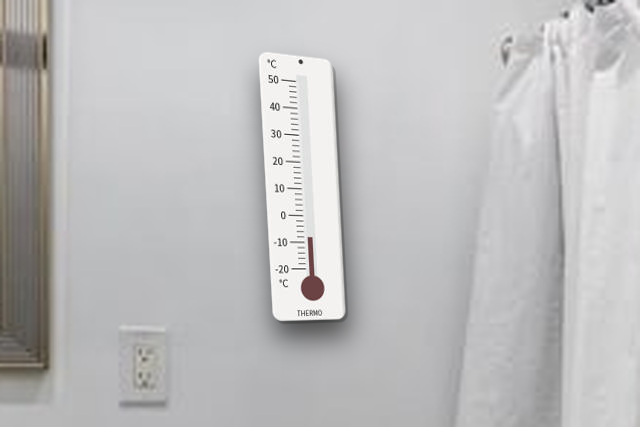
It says {"value": -8, "unit": "°C"}
